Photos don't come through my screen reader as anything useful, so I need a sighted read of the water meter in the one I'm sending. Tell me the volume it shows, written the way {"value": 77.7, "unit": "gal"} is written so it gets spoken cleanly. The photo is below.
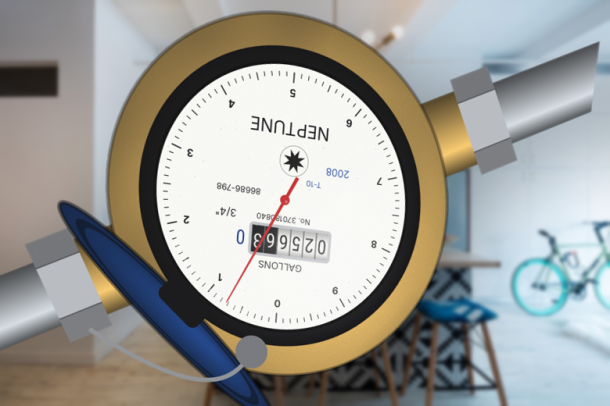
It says {"value": 256630.7, "unit": "gal"}
